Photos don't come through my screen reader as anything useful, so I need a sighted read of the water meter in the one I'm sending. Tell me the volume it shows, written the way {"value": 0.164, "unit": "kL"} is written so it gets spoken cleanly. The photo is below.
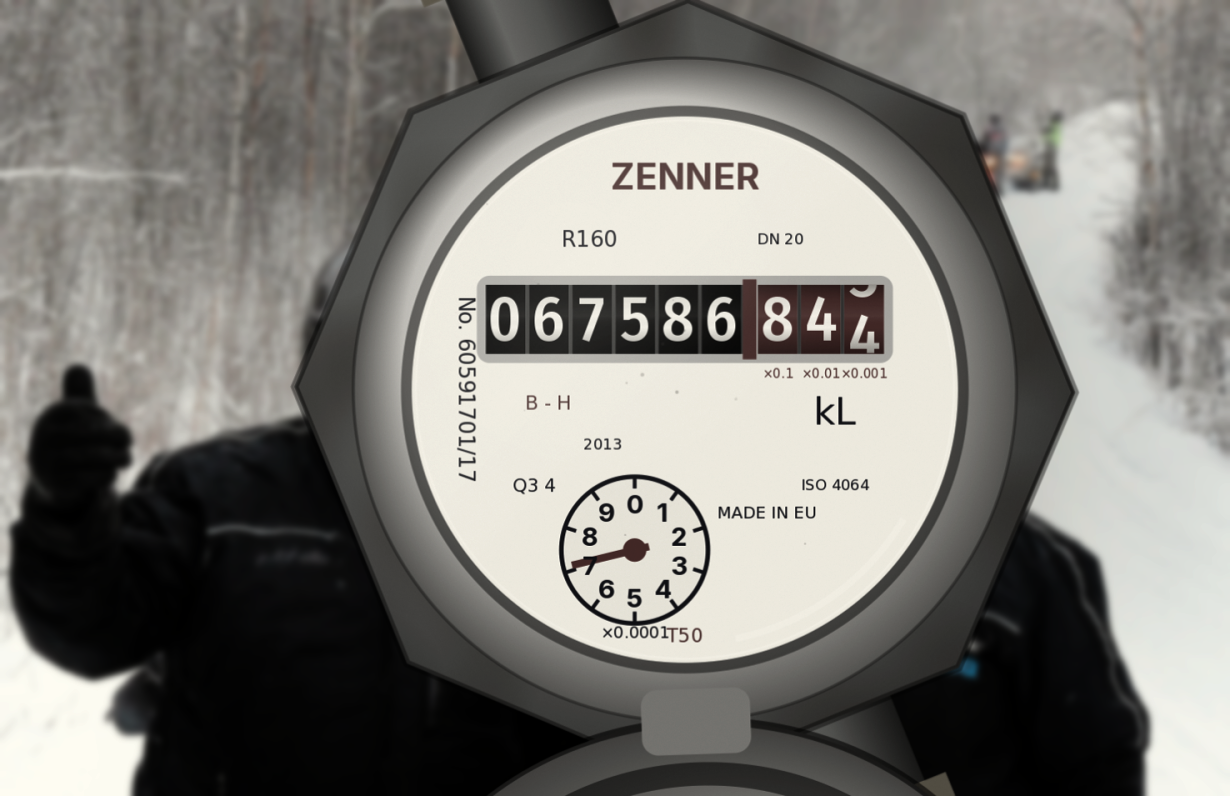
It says {"value": 67586.8437, "unit": "kL"}
